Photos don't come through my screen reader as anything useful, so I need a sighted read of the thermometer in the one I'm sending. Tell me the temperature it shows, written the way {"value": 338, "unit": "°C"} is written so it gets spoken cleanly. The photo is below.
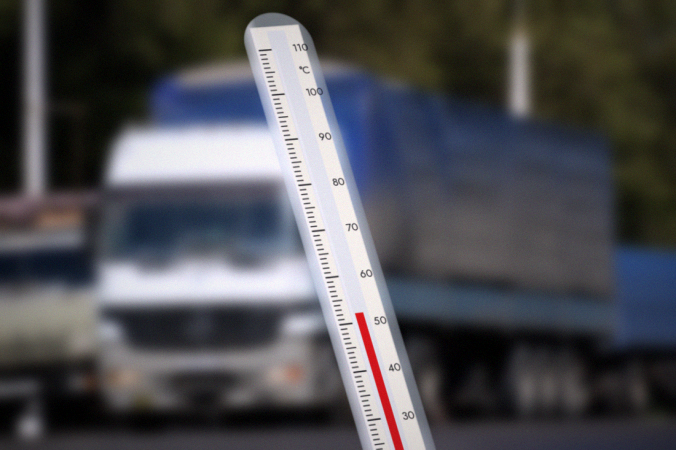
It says {"value": 52, "unit": "°C"}
